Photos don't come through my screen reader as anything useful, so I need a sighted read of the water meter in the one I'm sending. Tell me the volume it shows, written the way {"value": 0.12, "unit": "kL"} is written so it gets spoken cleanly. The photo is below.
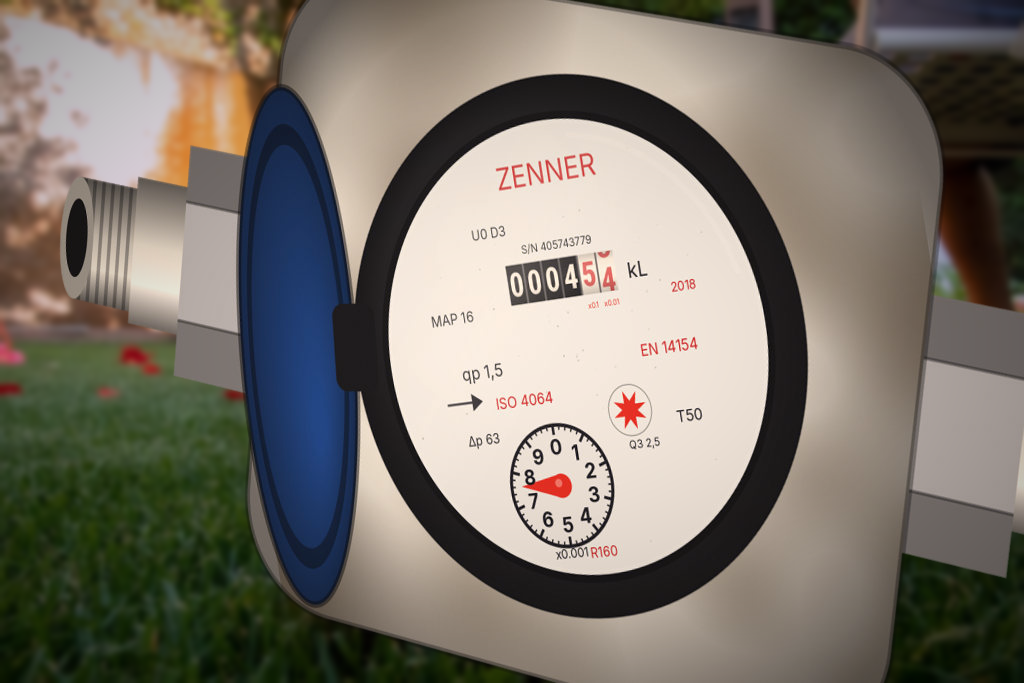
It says {"value": 4.537, "unit": "kL"}
